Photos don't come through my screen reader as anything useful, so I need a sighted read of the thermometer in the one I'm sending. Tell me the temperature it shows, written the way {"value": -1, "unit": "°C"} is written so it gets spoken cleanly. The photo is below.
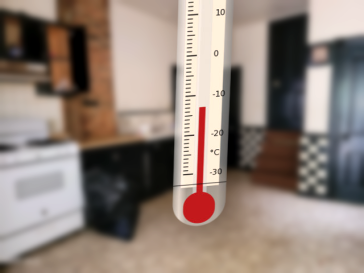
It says {"value": -13, "unit": "°C"}
